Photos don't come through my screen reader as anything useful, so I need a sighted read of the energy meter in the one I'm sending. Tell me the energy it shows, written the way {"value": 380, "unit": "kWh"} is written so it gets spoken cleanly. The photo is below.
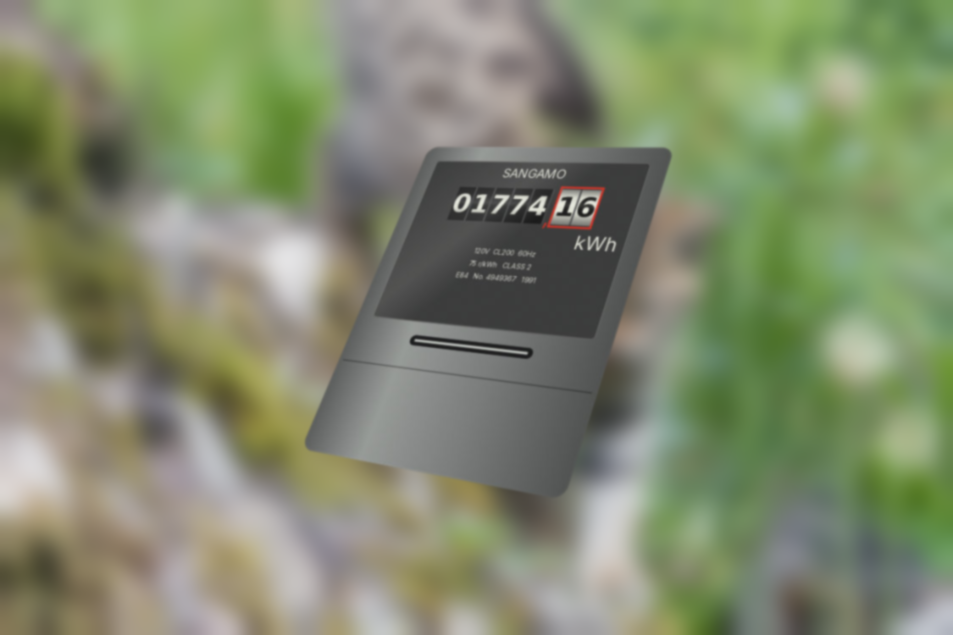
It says {"value": 1774.16, "unit": "kWh"}
